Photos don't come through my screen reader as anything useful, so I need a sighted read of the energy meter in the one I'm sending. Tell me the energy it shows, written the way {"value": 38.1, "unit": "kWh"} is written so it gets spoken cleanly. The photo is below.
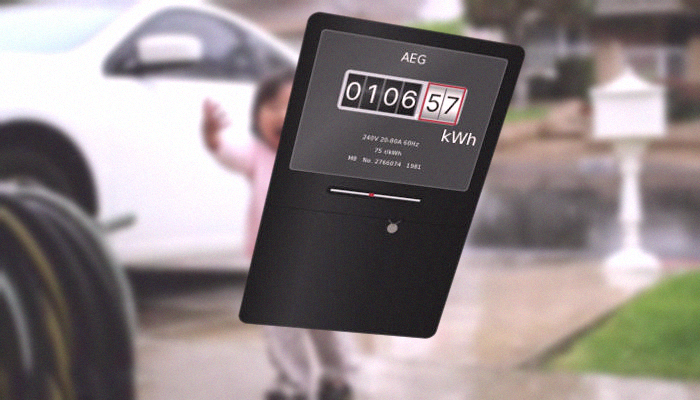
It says {"value": 106.57, "unit": "kWh"}
